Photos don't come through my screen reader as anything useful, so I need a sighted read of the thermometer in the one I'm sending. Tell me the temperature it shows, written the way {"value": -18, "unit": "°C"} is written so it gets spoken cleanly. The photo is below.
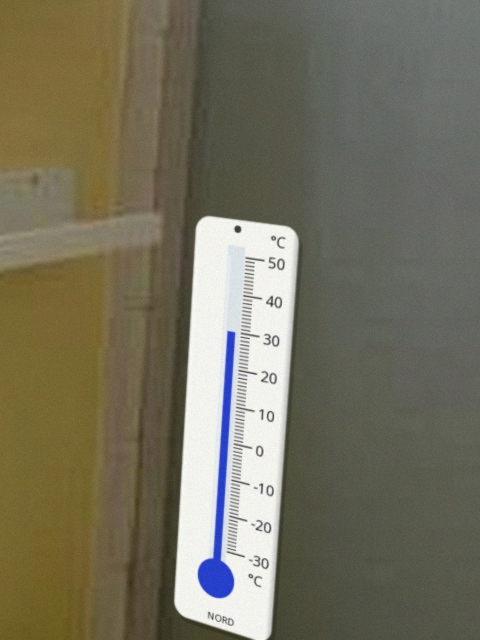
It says {"value": 30, "unit": "°C"}
